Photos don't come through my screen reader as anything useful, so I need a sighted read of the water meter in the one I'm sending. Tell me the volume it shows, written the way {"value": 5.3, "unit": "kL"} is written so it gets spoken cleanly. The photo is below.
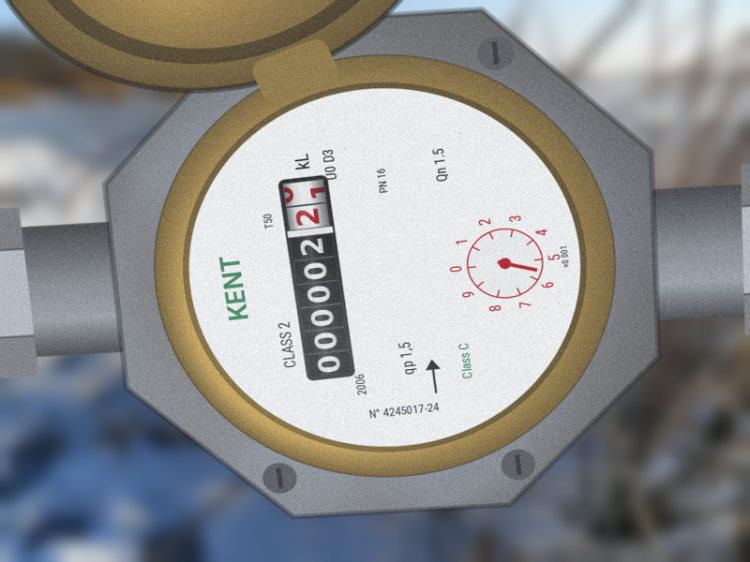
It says {"value": 2.205, "unit": "kL"}
